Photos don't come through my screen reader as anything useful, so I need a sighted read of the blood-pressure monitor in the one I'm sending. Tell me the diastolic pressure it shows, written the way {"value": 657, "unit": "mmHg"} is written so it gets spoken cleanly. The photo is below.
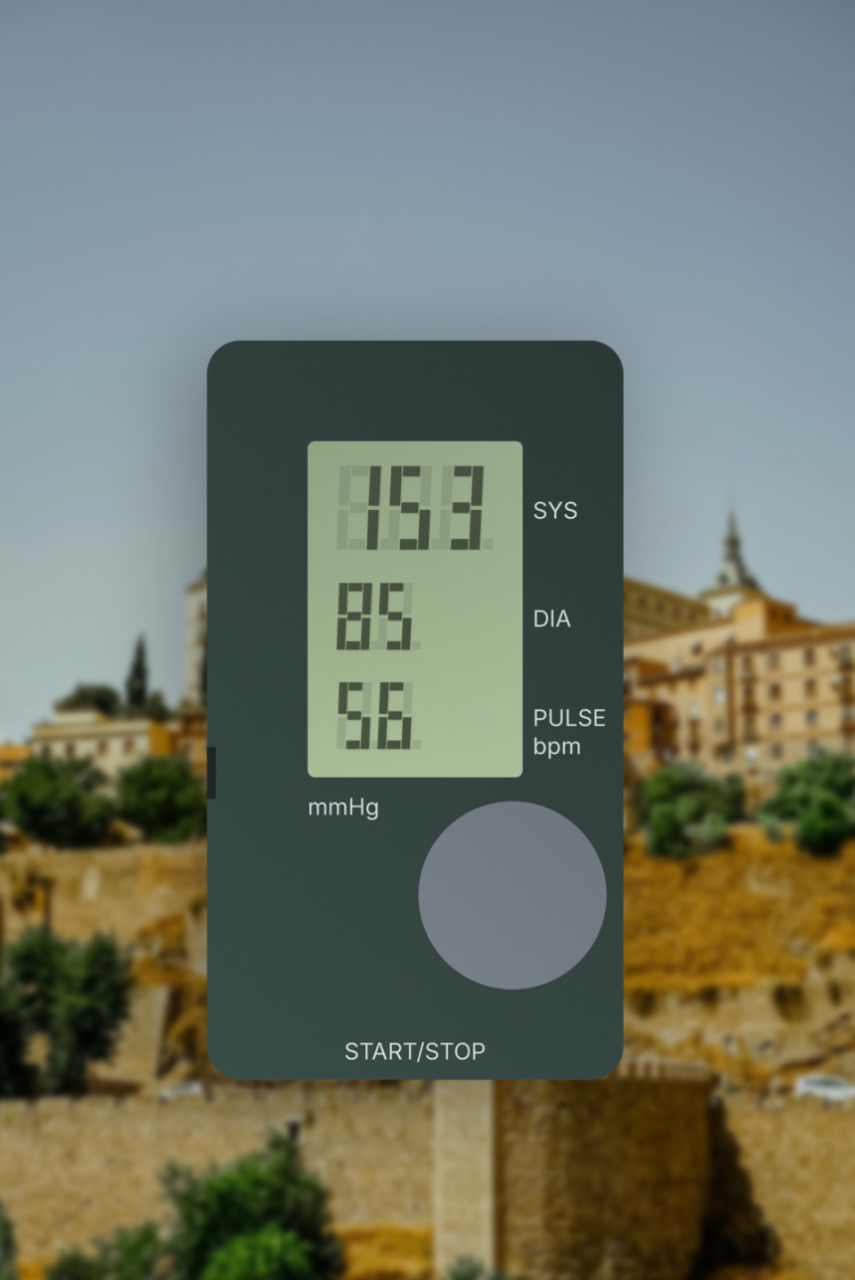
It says {"value": 85, "unit": "mmHg"}
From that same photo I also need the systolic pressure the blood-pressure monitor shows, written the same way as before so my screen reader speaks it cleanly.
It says {"value": 153, "unit": "mmHg"}
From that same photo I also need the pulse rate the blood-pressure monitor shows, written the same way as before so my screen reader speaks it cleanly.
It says {"value": 56, "unit": "bpm"}
